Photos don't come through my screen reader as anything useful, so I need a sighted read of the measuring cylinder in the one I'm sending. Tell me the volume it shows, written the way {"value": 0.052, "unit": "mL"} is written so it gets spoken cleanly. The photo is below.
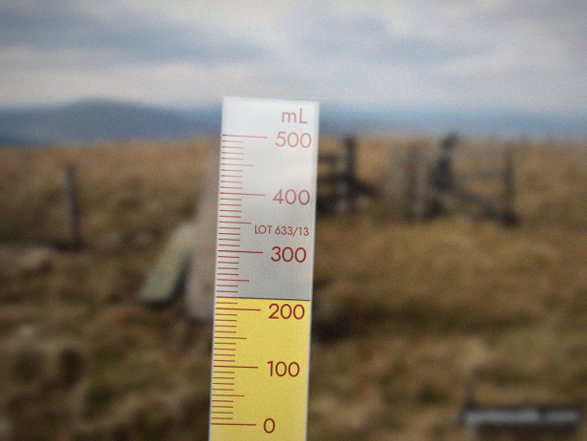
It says {"value": 220, "unit": "mL"}
